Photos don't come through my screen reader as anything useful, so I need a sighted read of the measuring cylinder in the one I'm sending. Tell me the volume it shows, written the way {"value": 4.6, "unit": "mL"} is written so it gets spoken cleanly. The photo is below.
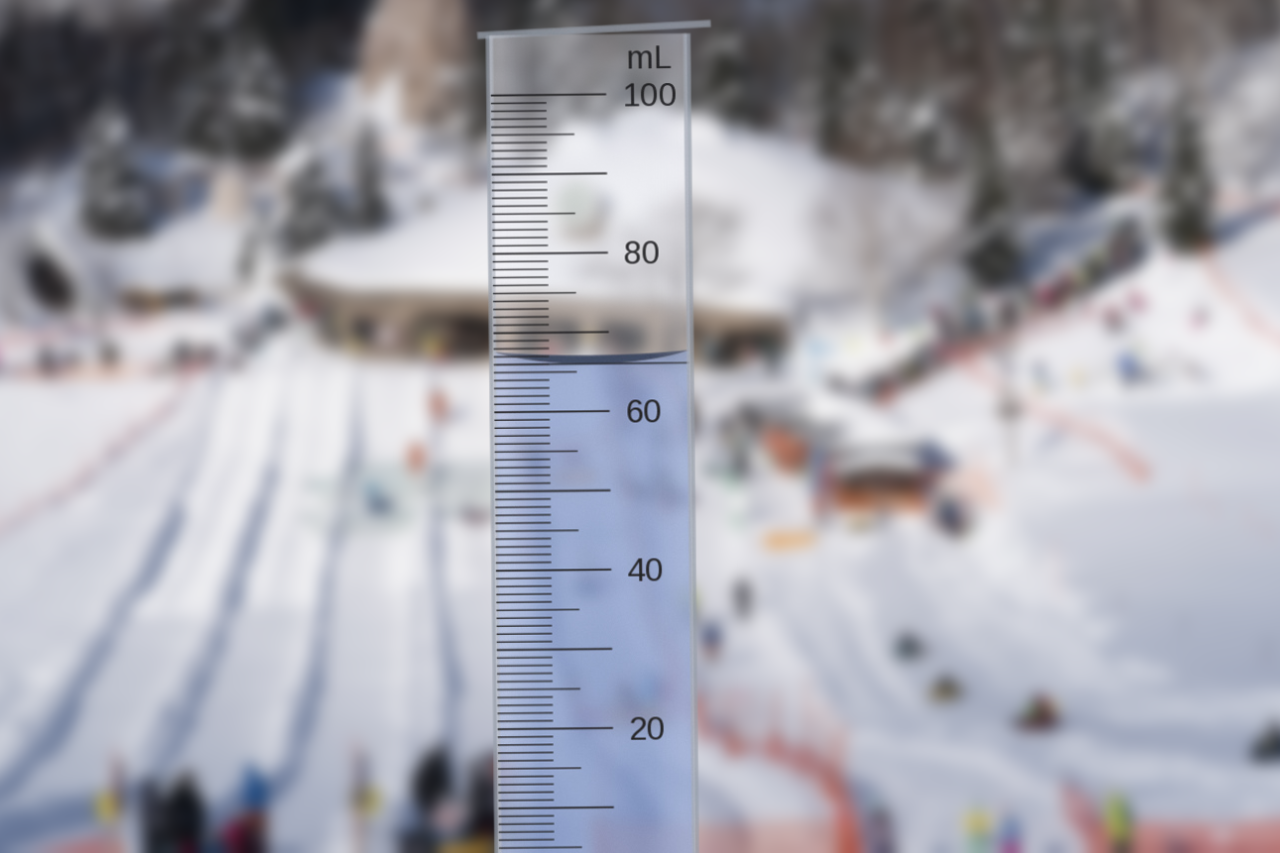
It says {"value": 66, "unit": "mL"}
